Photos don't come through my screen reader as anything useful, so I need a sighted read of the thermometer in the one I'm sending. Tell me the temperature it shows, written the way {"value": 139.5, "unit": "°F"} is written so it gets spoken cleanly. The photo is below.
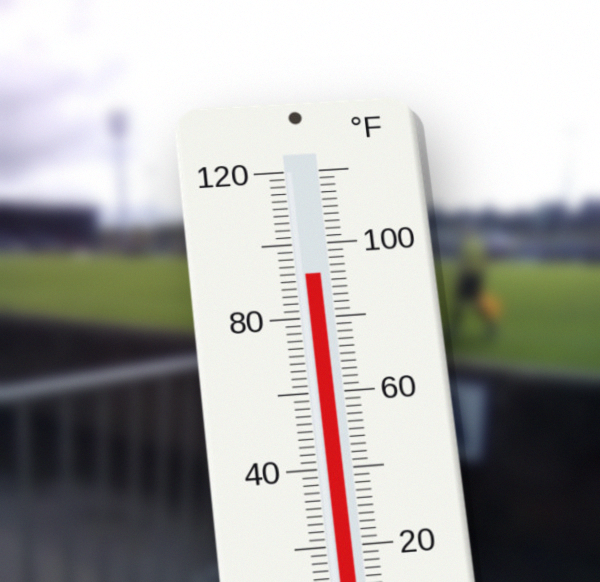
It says {"value": 92, "unit": "°F"}
